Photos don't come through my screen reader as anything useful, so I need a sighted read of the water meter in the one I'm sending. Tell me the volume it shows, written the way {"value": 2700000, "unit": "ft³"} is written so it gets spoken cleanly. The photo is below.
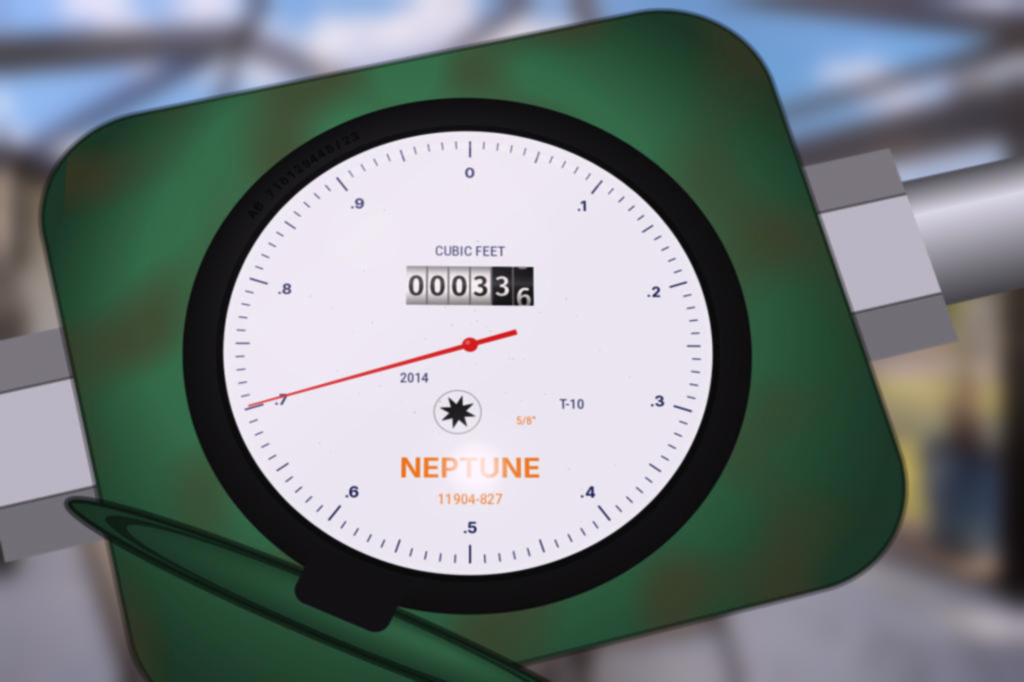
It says {"value": 335.70, "unit": "ft³"}
